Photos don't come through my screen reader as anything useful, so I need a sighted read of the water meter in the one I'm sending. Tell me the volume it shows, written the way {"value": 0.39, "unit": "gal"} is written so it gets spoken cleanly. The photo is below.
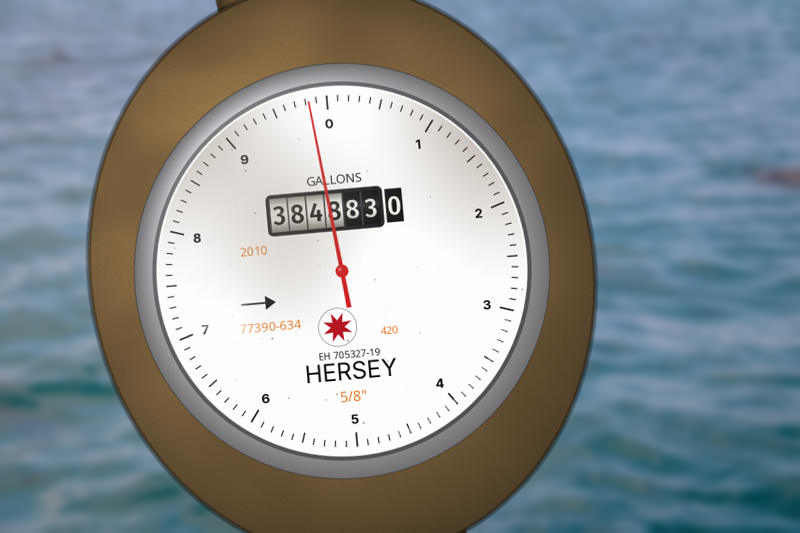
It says {"value": 3848829.8, "unit": "gal"}
